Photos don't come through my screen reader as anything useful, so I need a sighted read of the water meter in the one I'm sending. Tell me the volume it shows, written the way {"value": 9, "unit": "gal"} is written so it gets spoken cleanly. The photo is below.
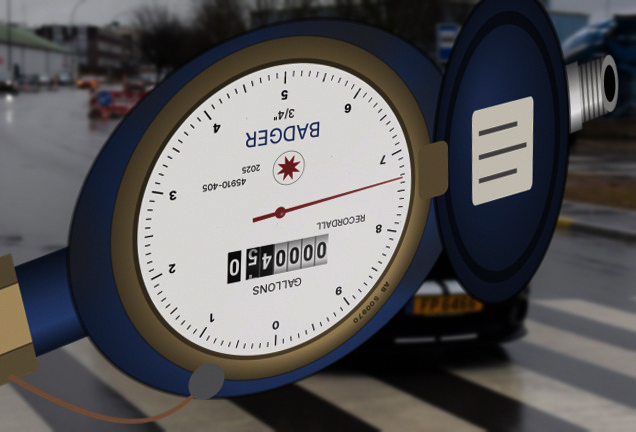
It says {"value": 447.3, "unit": "gal"}
